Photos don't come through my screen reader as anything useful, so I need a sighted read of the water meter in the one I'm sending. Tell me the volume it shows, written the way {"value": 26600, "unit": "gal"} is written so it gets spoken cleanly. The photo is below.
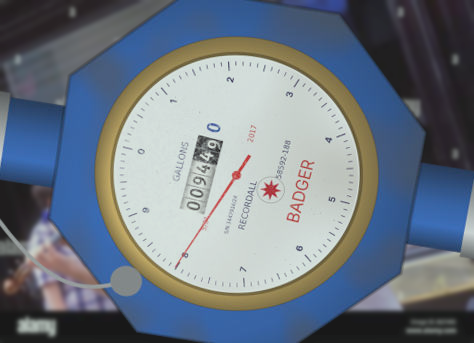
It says {"value": 94488.0, "unit": "gal"}
